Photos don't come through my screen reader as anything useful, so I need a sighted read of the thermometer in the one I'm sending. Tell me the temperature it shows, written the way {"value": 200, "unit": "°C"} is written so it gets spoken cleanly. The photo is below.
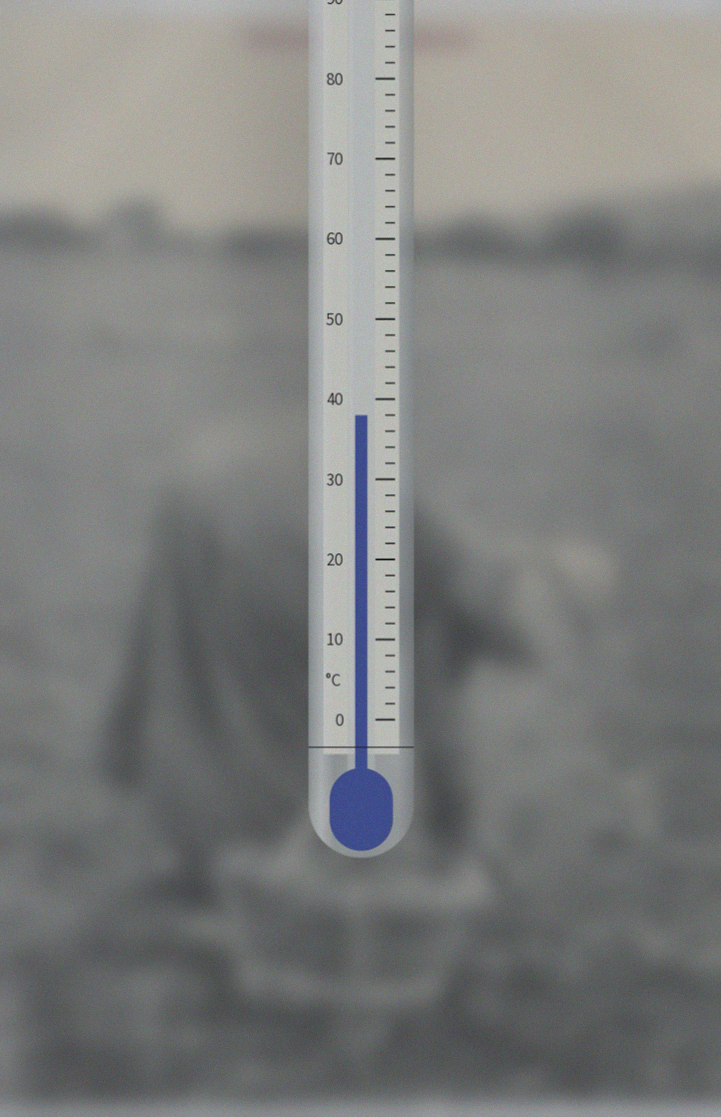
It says {"value": 38, "unit": "°C"}
